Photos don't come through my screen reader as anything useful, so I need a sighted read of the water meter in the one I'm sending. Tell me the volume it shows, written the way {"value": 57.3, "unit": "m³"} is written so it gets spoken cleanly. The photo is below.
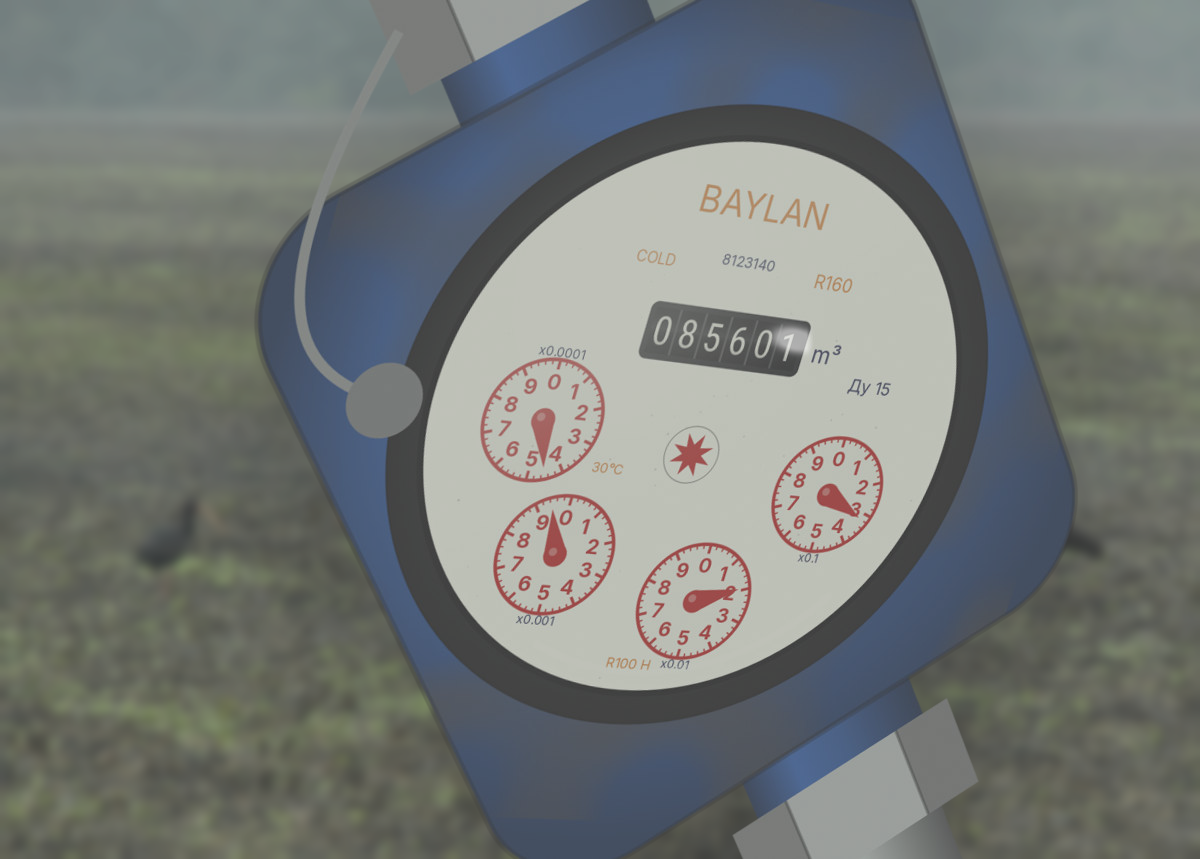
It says {"value": 85601.3194, "unit": "m³"}
